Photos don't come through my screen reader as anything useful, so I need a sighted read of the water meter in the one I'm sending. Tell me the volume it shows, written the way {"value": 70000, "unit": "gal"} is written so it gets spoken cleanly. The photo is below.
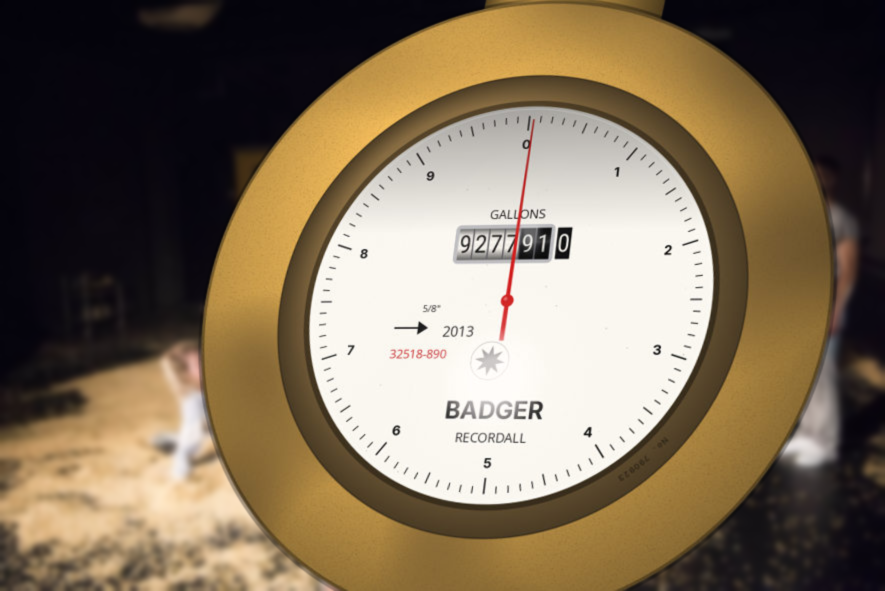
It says {"value": 9277910.0, "unit": "gal"}
